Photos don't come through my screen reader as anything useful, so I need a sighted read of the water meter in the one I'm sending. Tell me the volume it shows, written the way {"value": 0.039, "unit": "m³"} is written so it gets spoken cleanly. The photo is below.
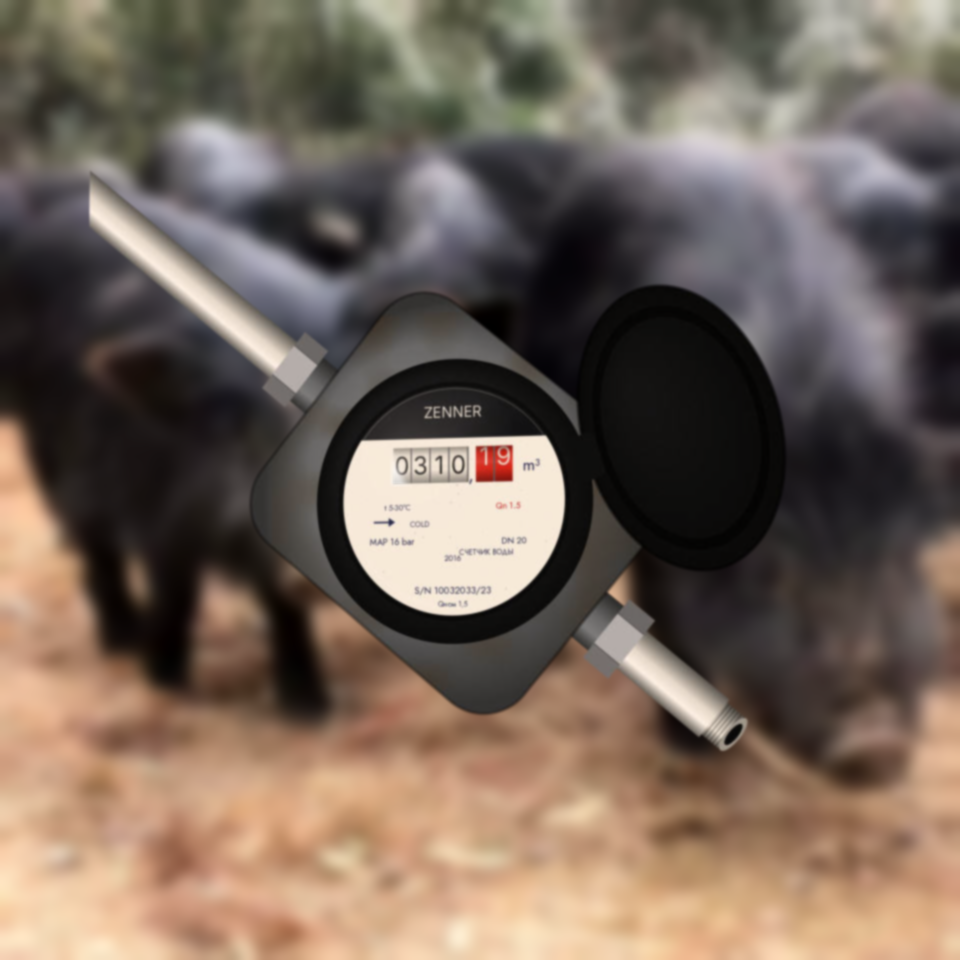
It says {"value": 310.19, "unit": "m³"}
